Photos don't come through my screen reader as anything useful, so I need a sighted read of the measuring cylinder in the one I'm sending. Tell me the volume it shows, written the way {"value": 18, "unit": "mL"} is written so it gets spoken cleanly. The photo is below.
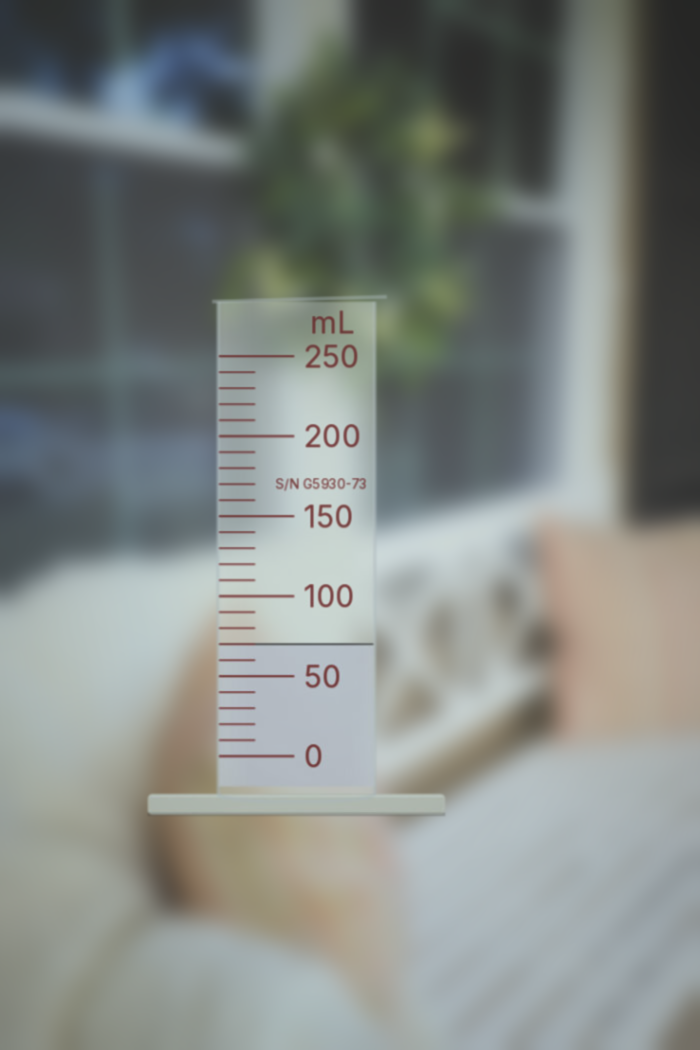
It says {"value": 70, "unit": "mL"}
